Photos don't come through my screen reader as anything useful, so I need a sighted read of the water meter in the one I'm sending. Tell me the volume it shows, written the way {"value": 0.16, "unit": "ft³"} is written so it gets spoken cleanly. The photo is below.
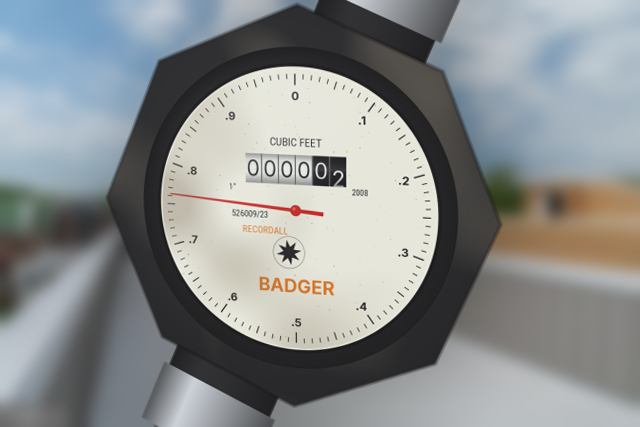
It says {"value": 1.76, "unit": "ft³"}
